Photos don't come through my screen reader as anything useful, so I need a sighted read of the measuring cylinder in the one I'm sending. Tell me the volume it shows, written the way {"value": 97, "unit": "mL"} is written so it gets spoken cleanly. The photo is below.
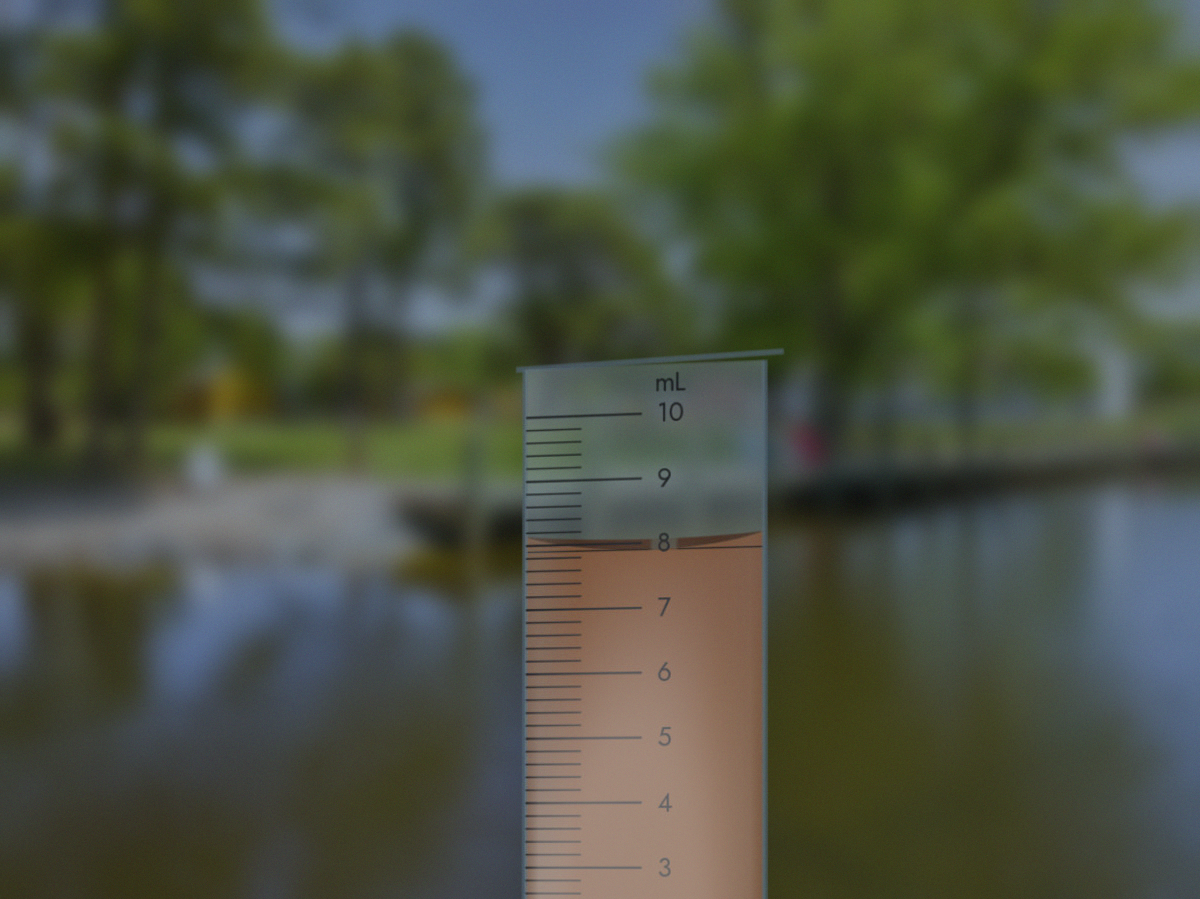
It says {"value": 7.9, "unit": "mL"}
